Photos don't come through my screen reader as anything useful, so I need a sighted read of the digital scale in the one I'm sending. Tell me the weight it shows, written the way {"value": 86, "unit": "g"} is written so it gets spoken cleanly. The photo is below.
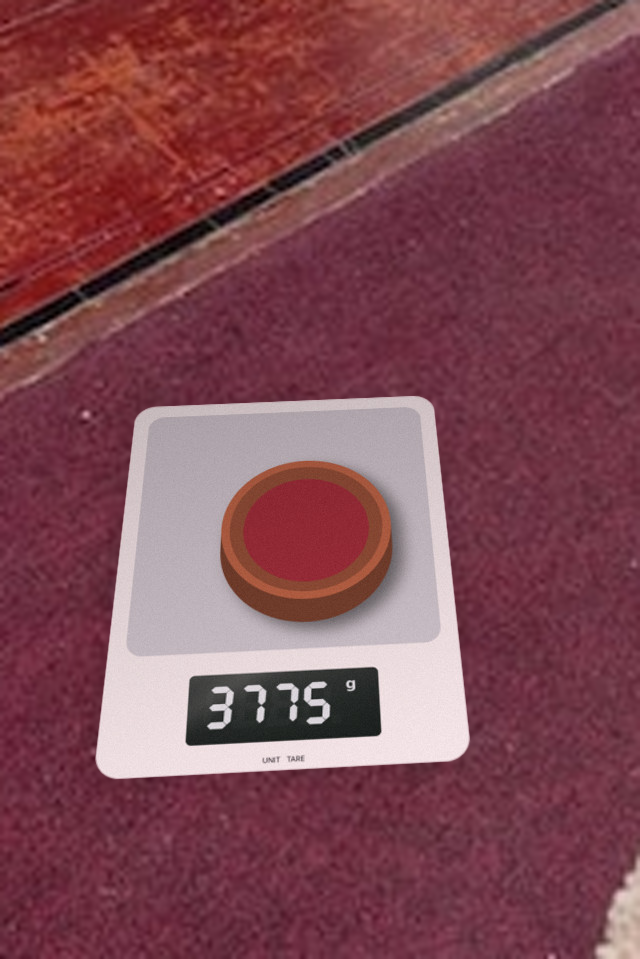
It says {"value": 3775, "unit": "g"}
